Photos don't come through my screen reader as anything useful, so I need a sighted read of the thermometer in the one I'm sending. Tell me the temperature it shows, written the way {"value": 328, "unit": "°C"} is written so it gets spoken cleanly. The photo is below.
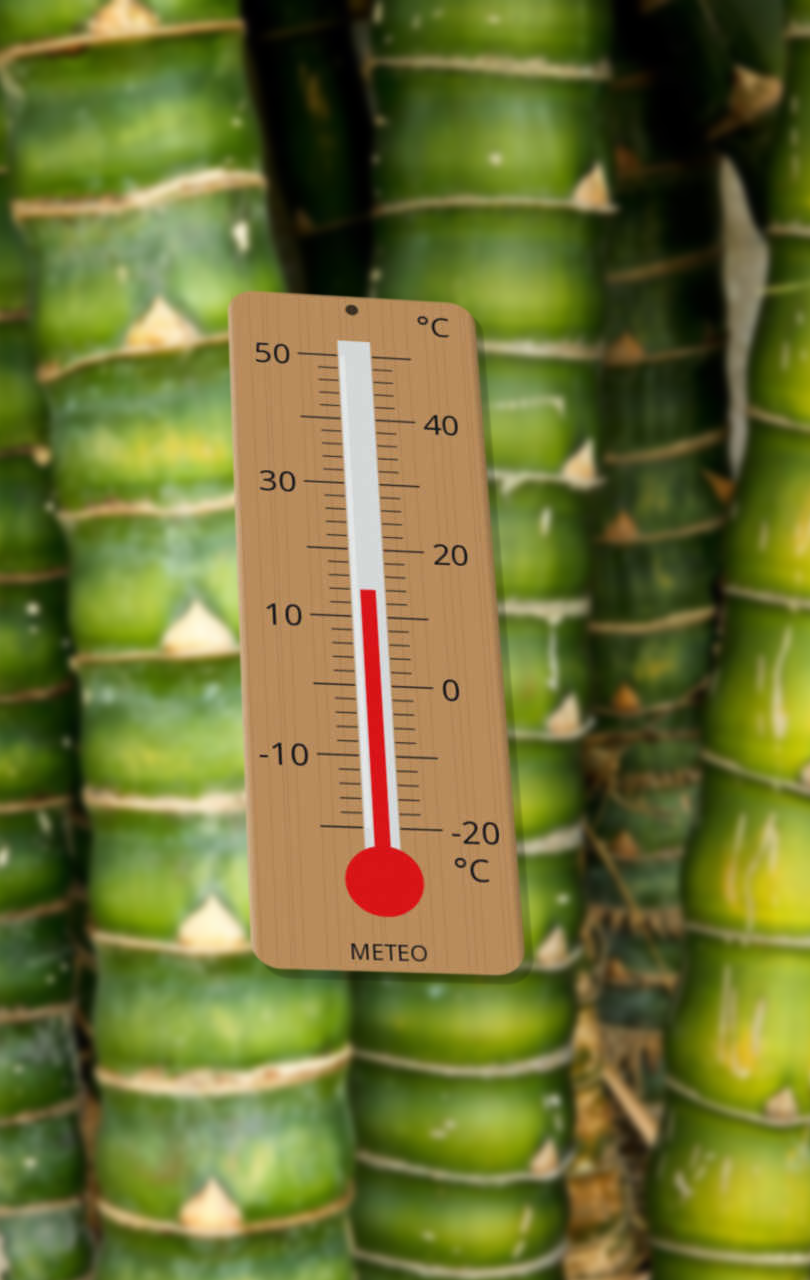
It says {"value": 14, "unit": "°C"}
